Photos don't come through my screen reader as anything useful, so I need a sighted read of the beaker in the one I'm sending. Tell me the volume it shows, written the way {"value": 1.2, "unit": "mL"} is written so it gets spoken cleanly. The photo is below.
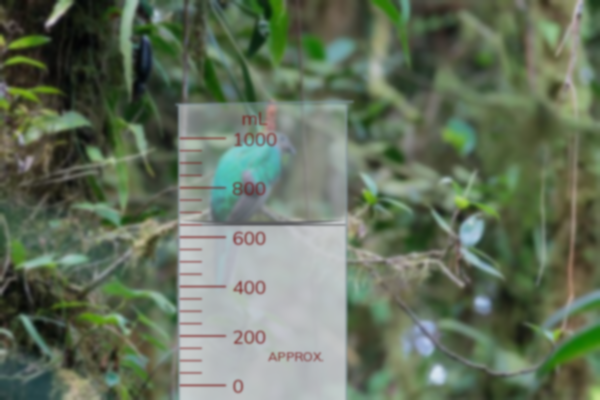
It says {"value": 650, "unit": "mL"}
